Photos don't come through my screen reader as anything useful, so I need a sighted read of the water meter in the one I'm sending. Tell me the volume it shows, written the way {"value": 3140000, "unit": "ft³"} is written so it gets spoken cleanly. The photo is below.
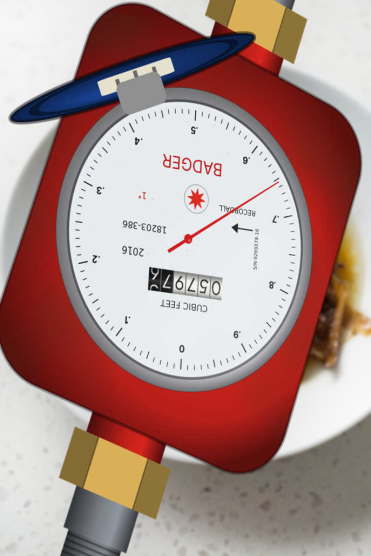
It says {"value": 57975.65, "unit": "ft³"}
